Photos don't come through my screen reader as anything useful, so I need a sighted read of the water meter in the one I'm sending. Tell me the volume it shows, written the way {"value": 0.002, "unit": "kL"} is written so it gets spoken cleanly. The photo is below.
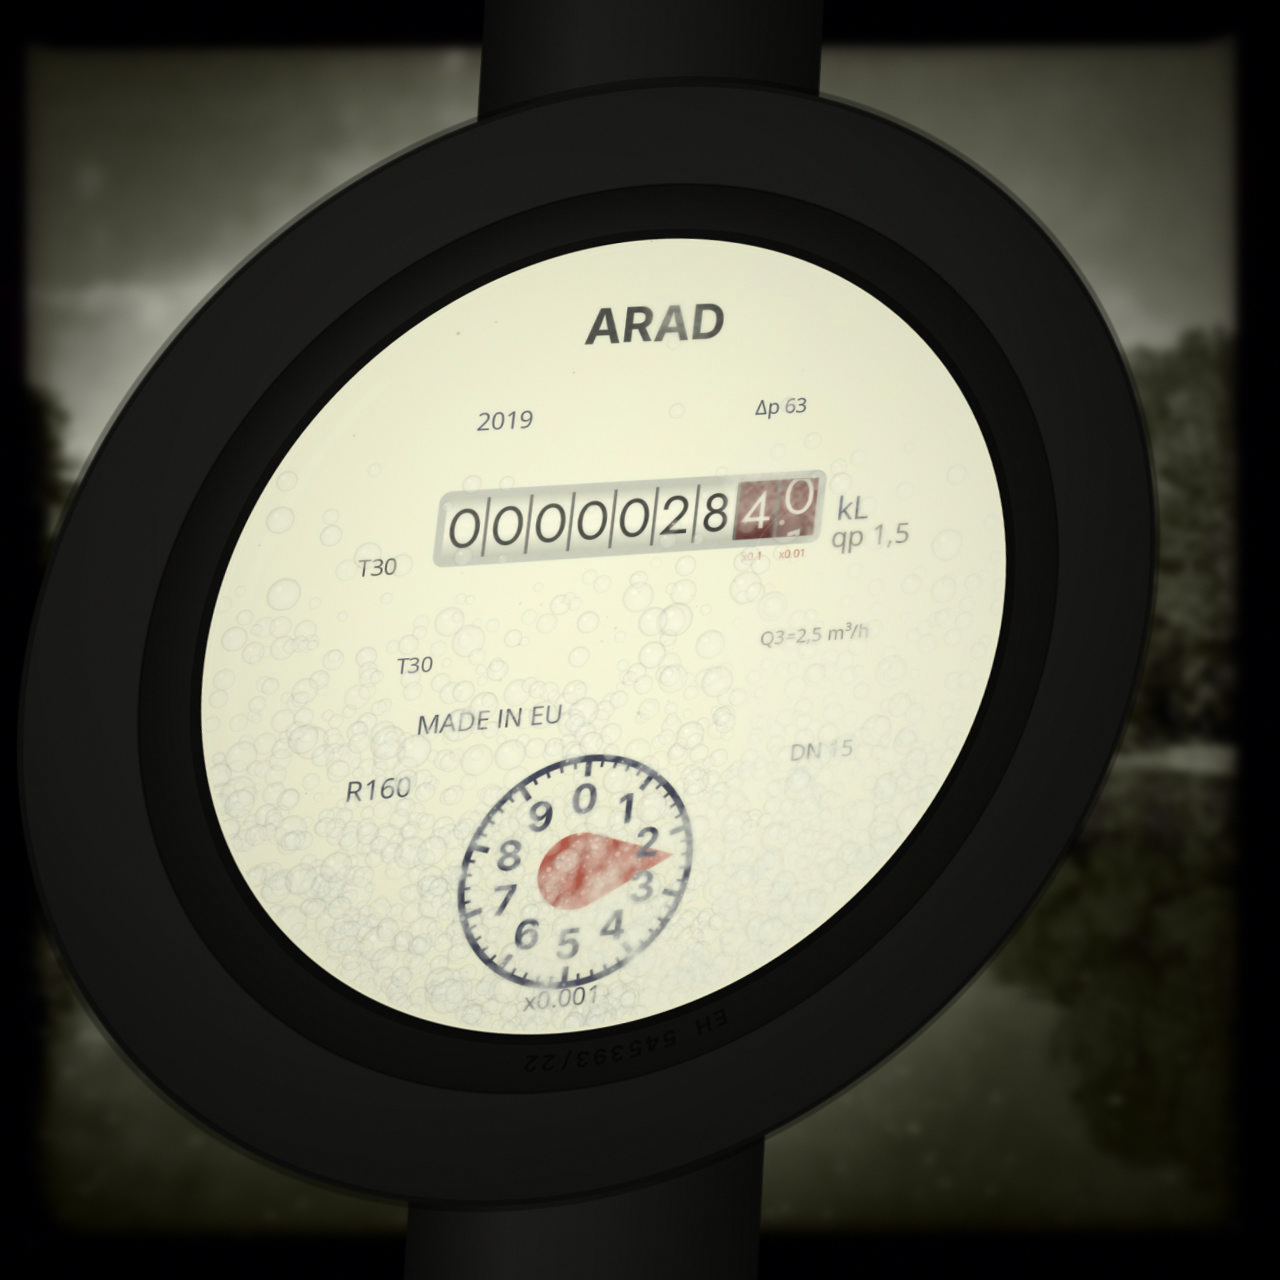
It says {"value": 28.402, "unit": "kL"}
